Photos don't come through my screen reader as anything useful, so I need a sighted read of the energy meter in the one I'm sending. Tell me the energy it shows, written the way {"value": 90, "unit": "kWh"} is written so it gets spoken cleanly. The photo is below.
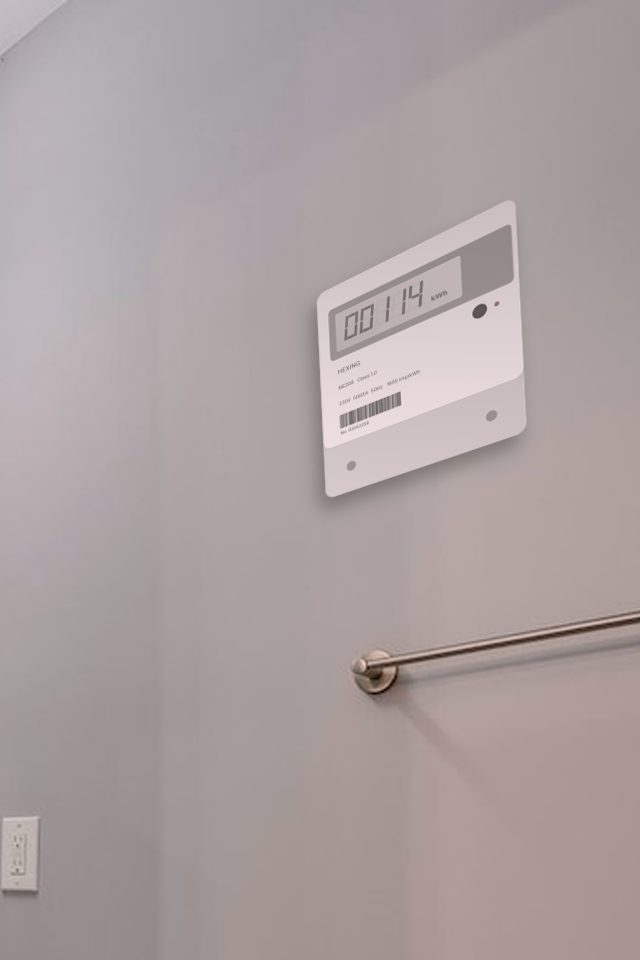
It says {"value": 114, "unit": "kWh"}
